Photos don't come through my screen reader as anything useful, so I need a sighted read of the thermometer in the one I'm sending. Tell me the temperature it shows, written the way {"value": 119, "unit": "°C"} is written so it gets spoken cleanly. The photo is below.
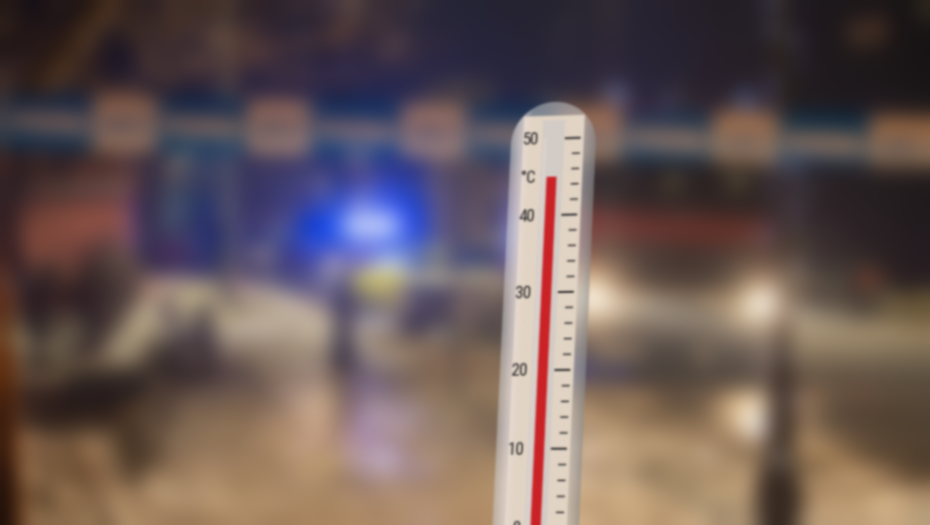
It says {"value": 45, "unit": "°C"}
